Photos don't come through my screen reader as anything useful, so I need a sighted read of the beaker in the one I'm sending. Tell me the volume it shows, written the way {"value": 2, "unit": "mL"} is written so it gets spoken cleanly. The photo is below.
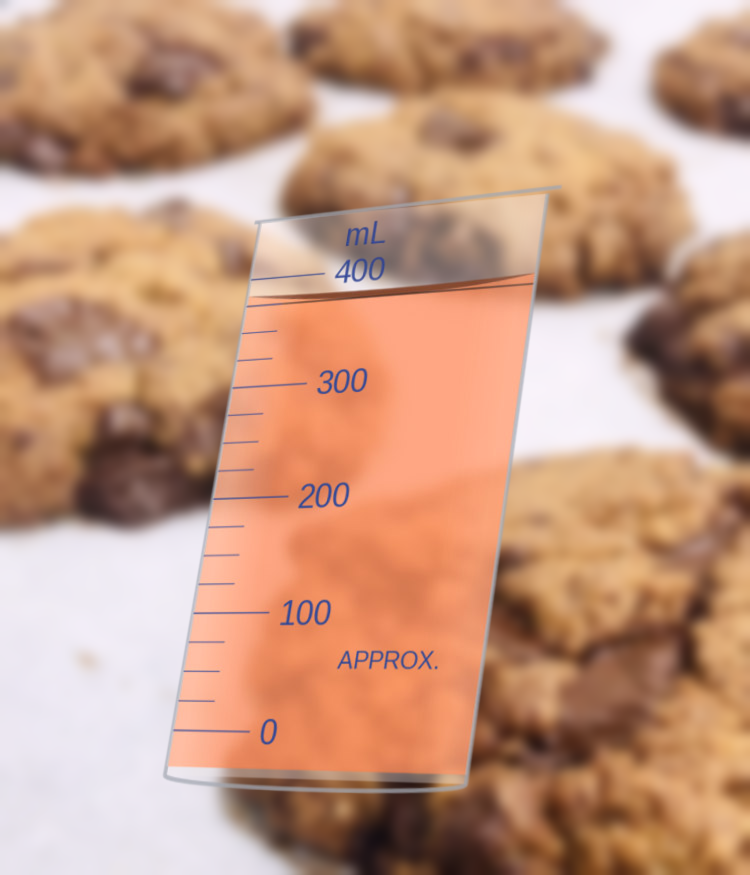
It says {"value": 375, "unit": "mL"}
